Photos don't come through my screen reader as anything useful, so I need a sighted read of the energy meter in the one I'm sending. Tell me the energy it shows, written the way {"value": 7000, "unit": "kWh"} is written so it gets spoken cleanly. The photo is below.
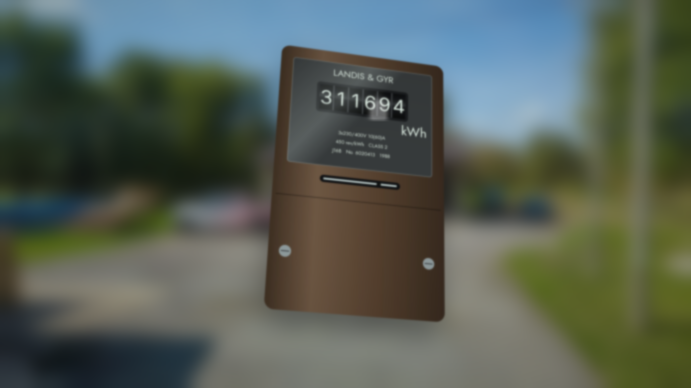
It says {"value": 311694, "unit": "kWh"}
